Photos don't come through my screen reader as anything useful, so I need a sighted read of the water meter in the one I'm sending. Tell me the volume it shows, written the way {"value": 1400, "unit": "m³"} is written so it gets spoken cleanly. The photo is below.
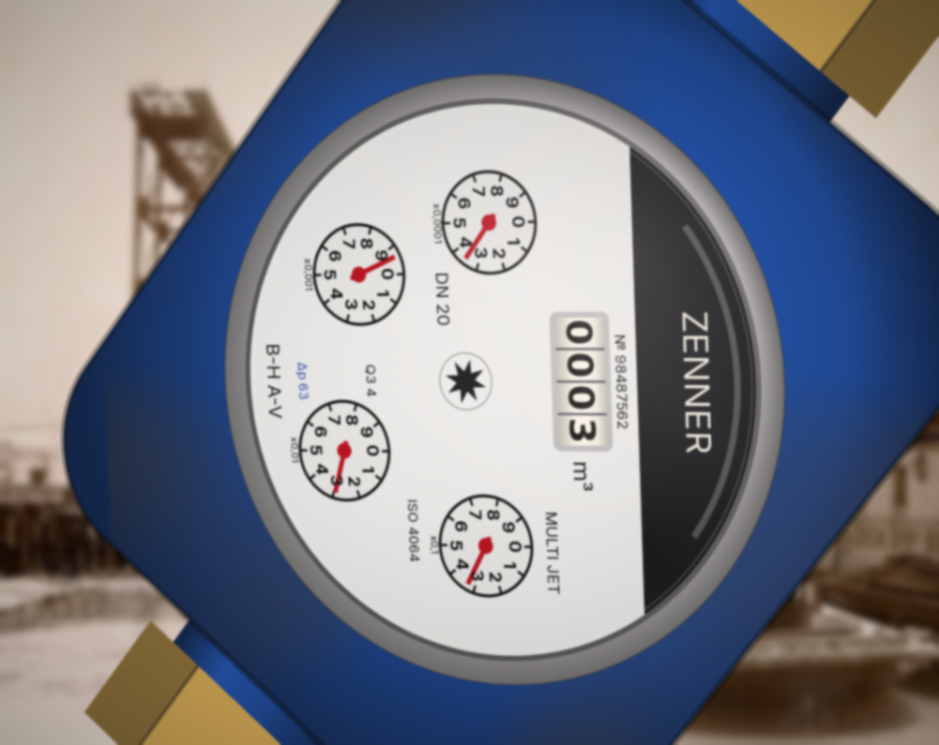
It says {"value": 3.3293, "unit": "m³"}
